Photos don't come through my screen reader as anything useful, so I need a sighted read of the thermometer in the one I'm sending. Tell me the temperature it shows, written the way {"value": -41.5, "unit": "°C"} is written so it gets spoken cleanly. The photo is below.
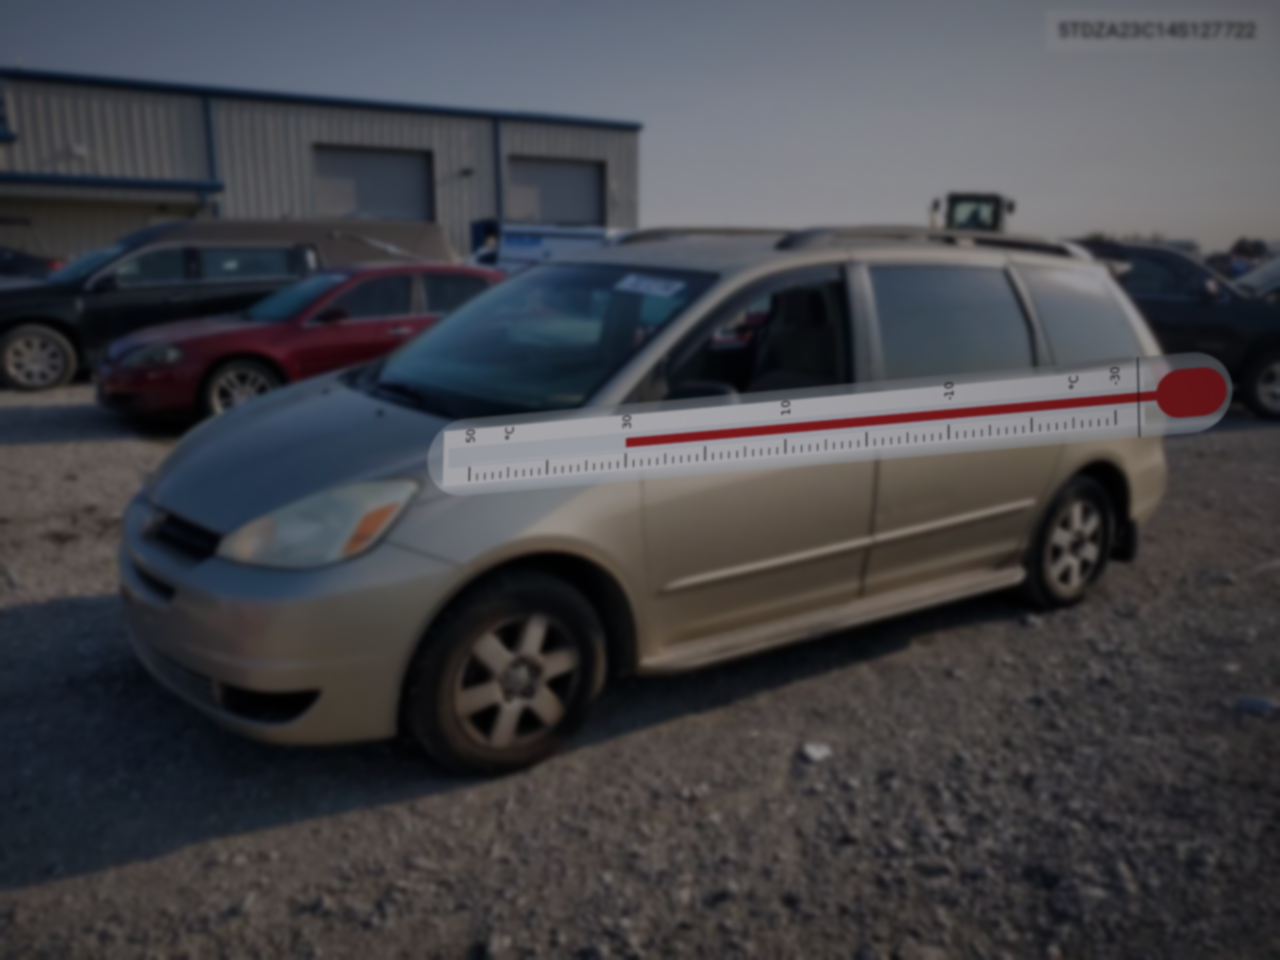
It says {"value": 30, "unit": "°C"}
